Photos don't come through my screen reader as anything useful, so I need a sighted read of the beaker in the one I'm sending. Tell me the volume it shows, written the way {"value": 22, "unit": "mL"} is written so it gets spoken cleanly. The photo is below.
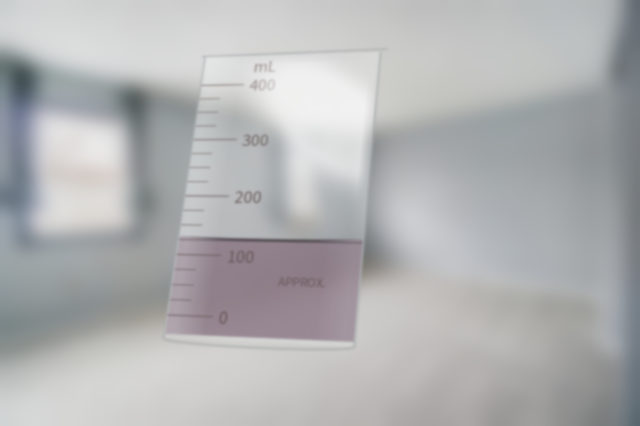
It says {"value": 125, "unit": "mL"}
